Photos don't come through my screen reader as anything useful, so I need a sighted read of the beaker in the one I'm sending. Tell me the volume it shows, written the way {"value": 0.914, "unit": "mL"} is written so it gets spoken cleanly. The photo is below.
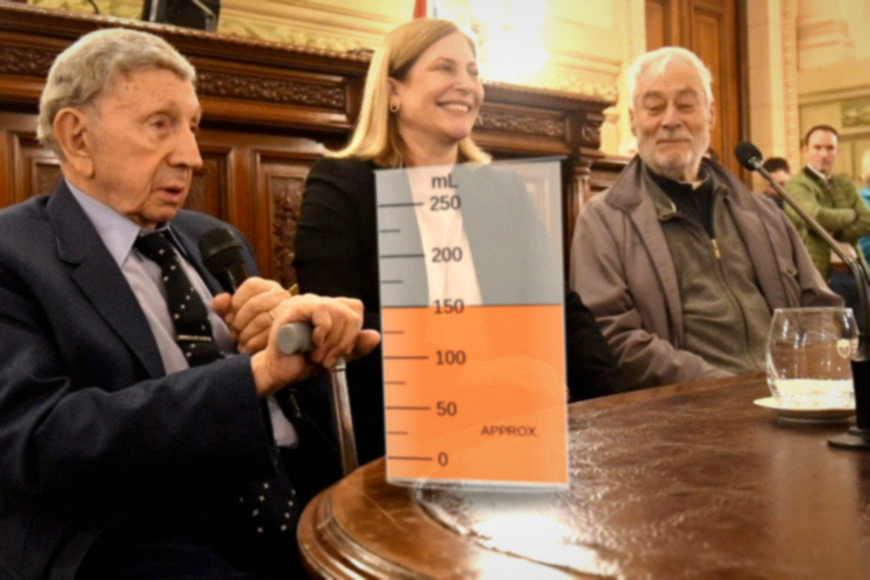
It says {"value": 150, "unit": "mL"}
